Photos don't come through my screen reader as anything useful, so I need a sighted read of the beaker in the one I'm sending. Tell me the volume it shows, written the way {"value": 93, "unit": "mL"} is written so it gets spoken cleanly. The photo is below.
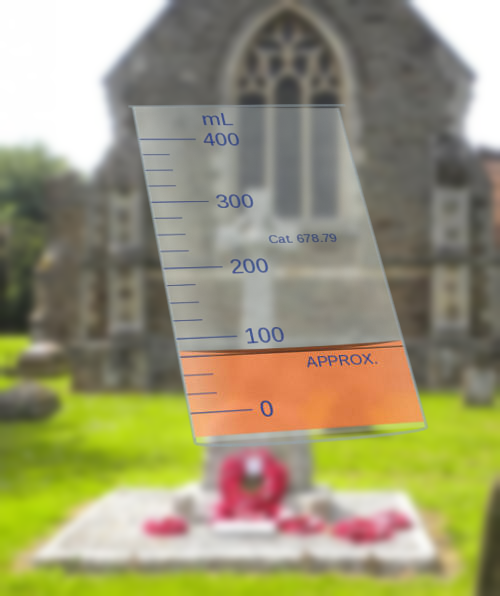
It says {"value": 75, "unit": "mL"}
